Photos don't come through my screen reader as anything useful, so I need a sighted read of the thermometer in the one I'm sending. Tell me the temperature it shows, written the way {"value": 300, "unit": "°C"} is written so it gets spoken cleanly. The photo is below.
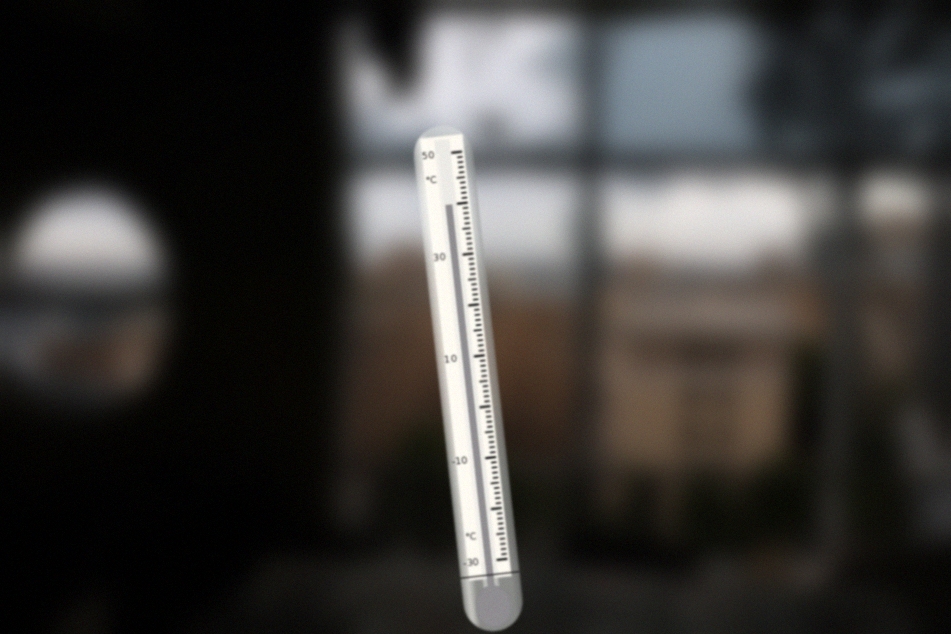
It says {"value": 40, "unit": "°C"}
